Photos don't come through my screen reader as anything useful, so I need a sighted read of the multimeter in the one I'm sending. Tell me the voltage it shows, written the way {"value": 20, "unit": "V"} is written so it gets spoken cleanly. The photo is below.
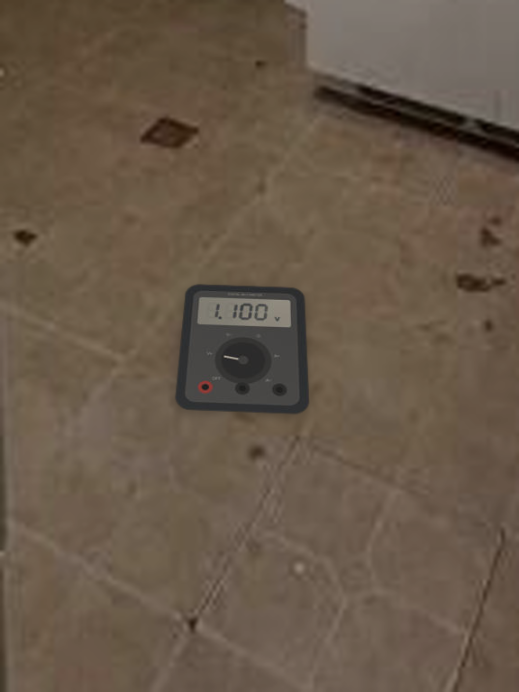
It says {"value": 1.100, "unit": "V"}
